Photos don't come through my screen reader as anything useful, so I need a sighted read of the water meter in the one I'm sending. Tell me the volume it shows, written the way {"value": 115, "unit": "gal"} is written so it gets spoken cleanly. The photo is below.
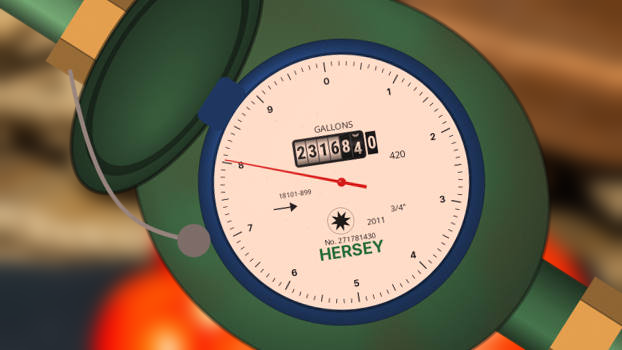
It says {"value": 2316838.0, "unit": "gal"}
